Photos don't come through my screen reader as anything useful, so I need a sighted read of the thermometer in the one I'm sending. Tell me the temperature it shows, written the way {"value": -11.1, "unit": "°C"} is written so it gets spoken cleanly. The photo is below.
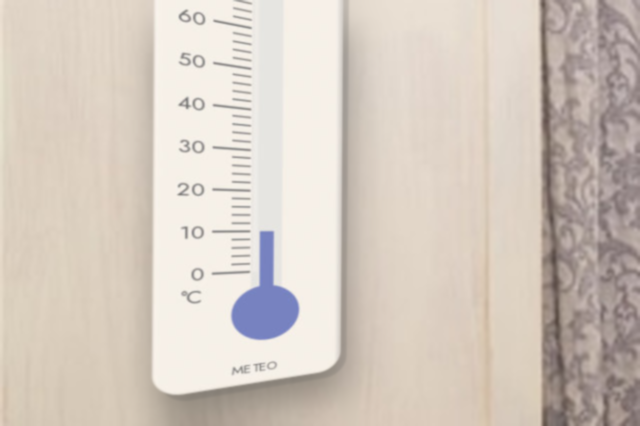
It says {"value": 10, "unit": "°C"}
